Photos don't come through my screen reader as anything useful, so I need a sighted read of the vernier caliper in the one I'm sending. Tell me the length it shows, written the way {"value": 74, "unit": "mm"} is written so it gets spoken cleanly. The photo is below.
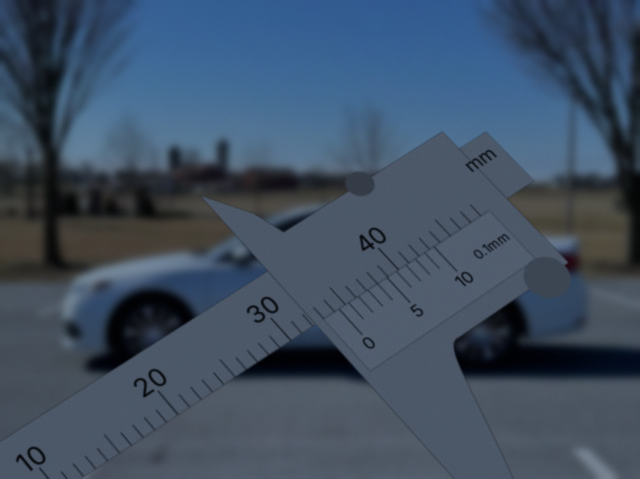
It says {"value": 34.4, "unit": "mm"}
